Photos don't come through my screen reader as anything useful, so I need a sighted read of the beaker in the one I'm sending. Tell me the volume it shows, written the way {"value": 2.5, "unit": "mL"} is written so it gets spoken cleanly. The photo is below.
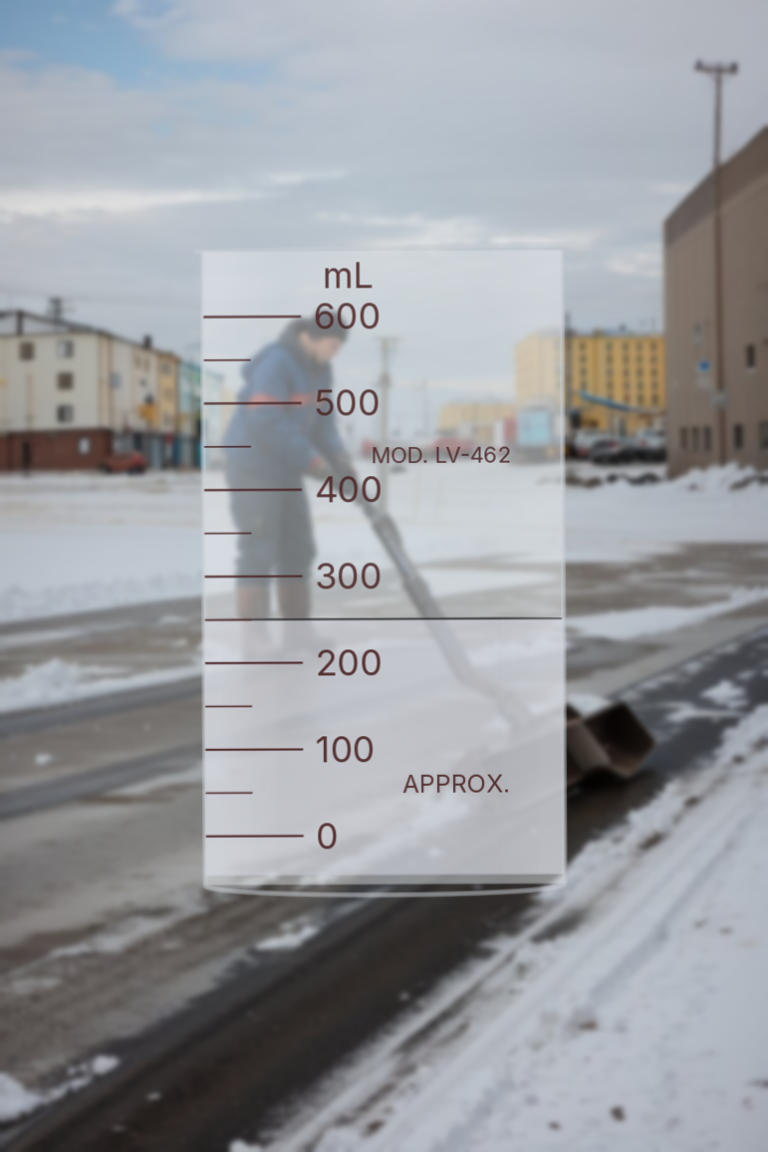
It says {"value": 250, "unit": "mL"}
